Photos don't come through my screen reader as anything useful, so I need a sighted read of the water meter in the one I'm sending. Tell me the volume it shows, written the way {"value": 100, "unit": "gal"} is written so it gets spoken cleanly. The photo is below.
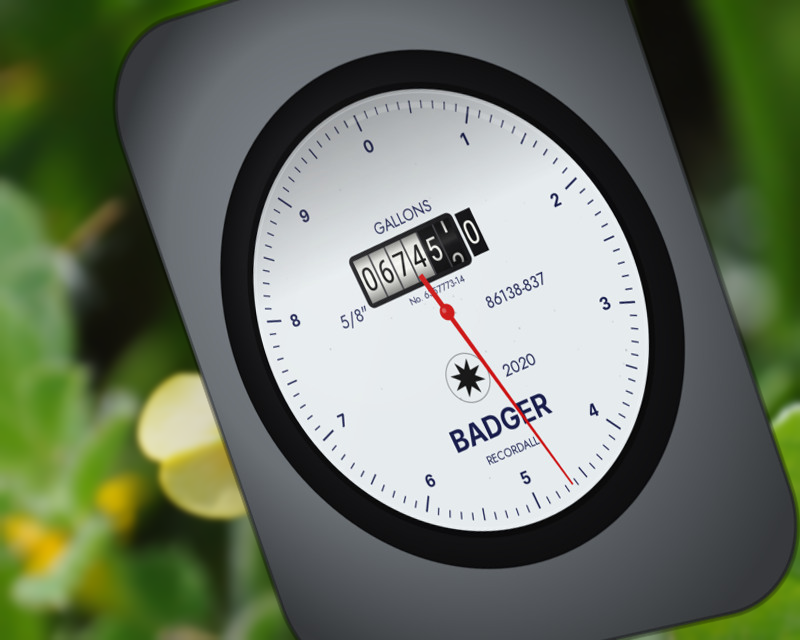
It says {"value": 674514.6, "unit": "gal"}
